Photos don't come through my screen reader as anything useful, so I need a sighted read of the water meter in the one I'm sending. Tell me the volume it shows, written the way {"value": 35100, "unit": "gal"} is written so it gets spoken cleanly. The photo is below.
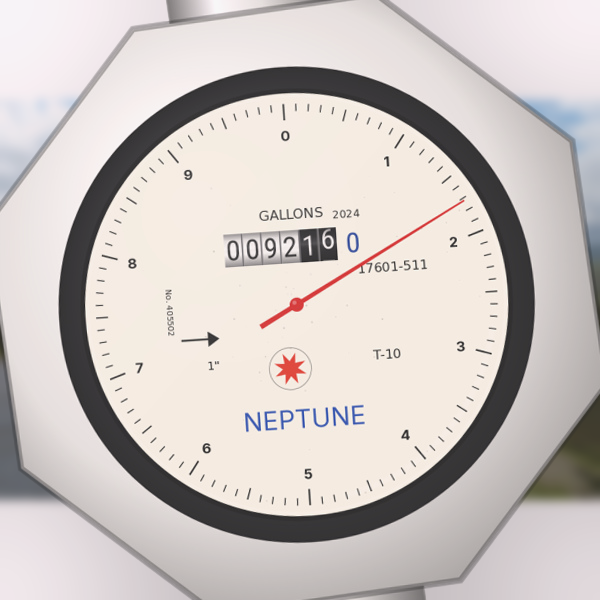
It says {"value": 92161.7, "unit": "gal"}
